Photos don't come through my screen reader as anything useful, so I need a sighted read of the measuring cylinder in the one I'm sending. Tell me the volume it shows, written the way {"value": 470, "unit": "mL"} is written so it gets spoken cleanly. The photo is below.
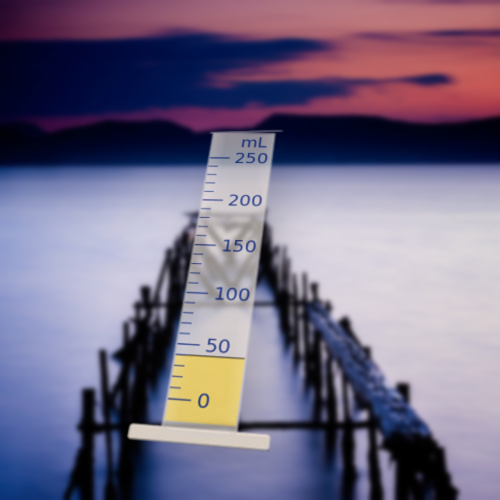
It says {"value": 40, "unit": "mL"}
